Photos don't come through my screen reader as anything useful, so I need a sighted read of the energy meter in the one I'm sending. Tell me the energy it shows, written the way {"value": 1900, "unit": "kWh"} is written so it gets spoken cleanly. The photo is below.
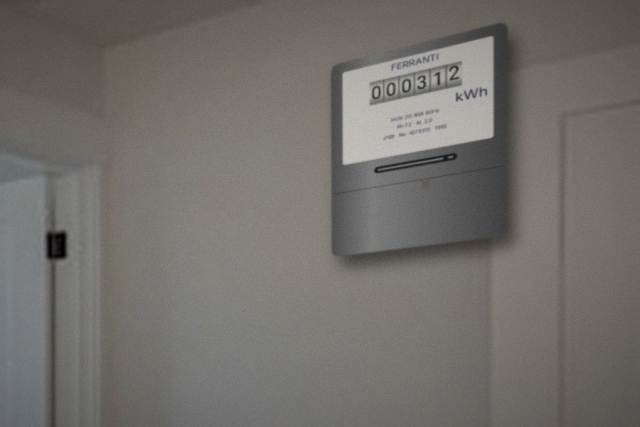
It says {"value": 312, "unit": "kWh"}
